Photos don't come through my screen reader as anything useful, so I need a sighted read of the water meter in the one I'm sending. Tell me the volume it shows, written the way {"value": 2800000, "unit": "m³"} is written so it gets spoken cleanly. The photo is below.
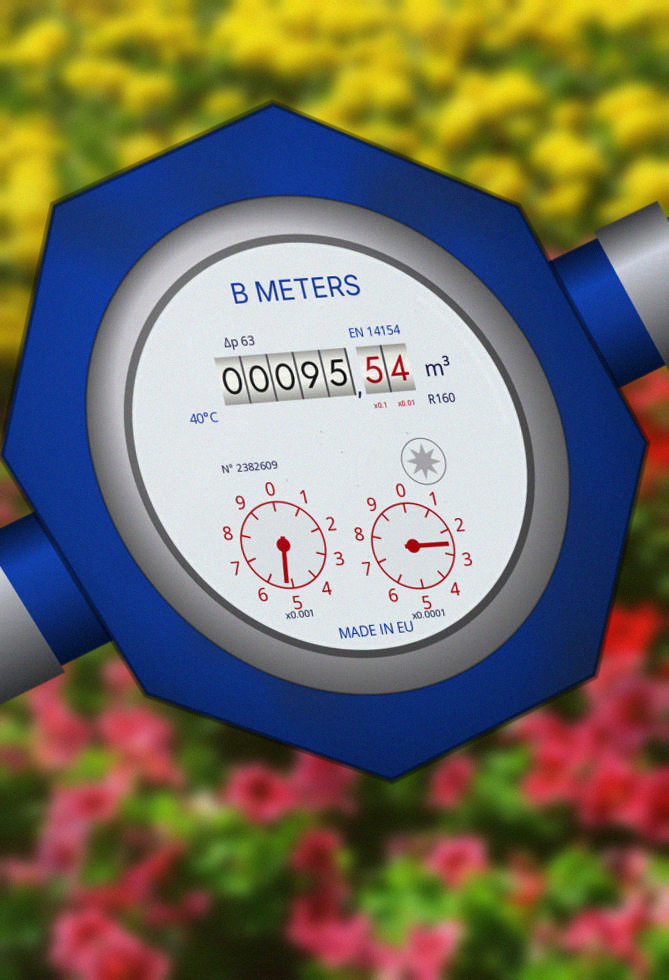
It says {"value": 95.5452, "unit": "m³"}
